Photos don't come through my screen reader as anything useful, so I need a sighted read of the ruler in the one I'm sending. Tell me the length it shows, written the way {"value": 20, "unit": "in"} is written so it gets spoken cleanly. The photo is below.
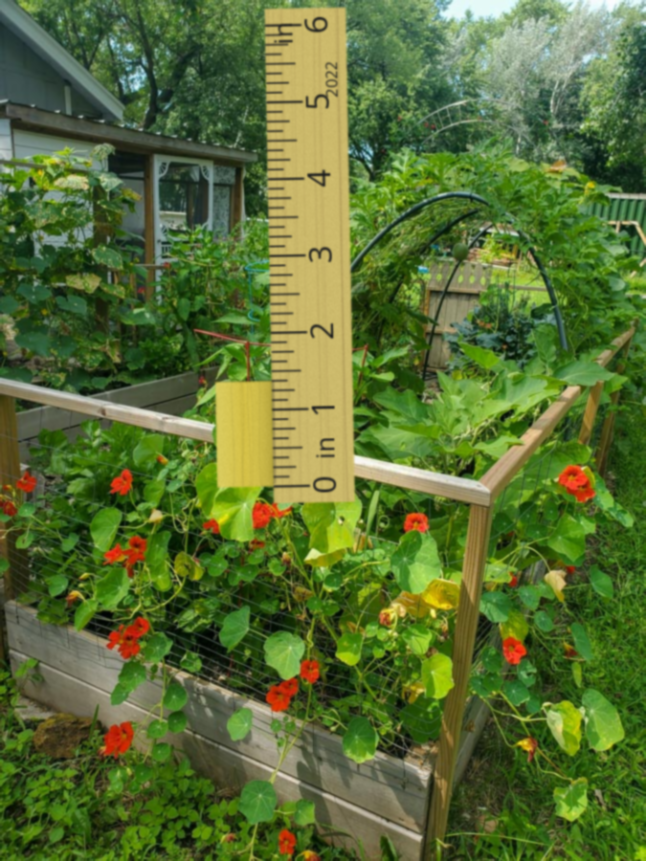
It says {"value": 1.375, "unit": "in"}
